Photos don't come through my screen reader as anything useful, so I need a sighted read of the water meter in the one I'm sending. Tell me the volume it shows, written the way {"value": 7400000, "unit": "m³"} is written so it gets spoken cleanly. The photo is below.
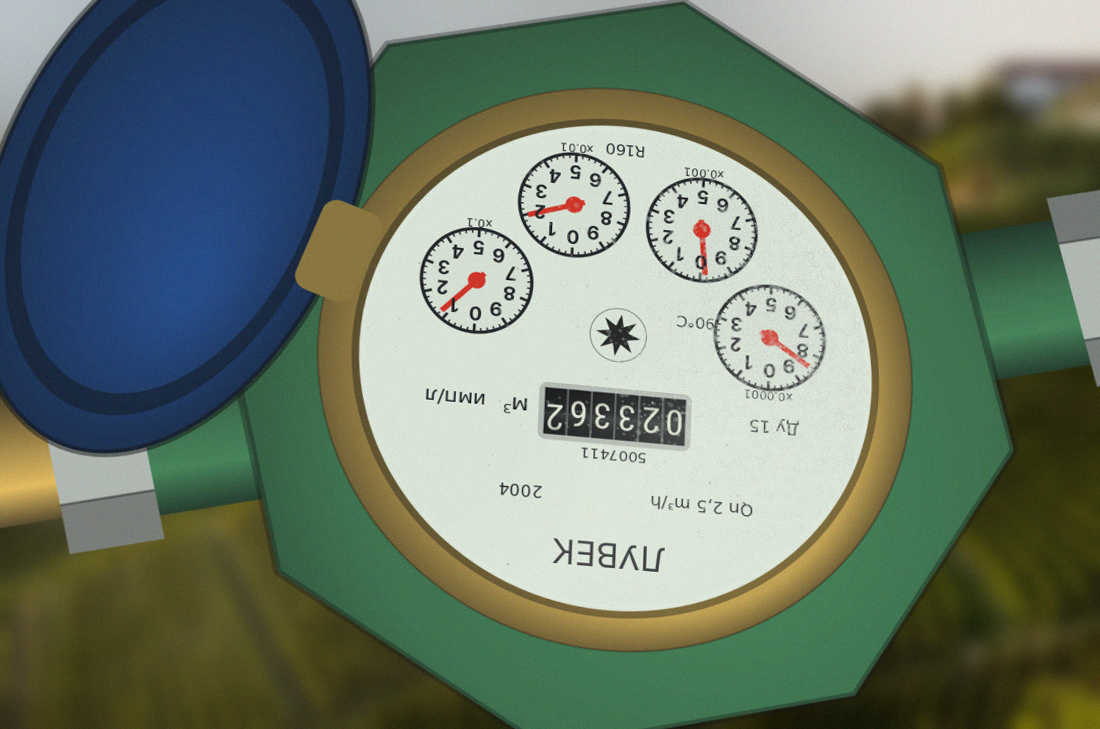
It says {"value": 23362.1198, "unit": "m³"}
